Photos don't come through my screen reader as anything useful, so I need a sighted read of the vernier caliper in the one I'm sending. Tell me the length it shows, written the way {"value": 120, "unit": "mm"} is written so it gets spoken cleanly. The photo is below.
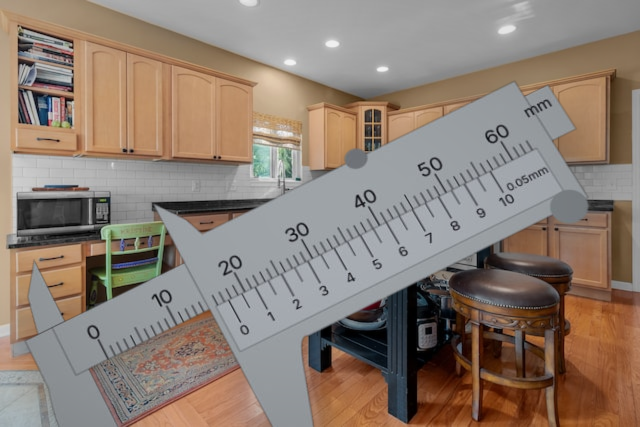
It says {"value": 17.6, "unit": "mm"}
